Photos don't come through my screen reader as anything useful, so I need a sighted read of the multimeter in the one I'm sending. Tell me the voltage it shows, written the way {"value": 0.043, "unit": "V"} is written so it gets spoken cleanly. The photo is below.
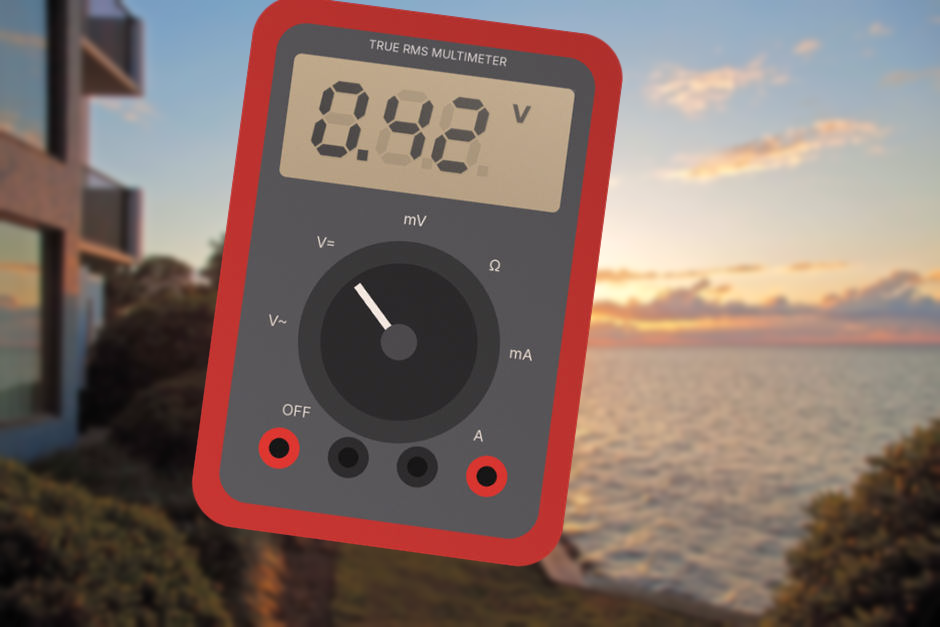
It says {"value": 0.42, "unit": "V"}
